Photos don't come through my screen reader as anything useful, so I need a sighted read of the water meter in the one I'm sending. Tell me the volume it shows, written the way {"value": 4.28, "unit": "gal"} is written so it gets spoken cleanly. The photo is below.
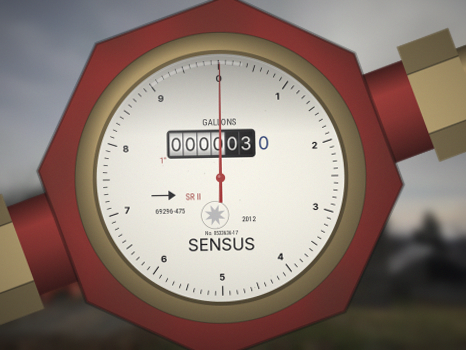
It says {"value": 30.0, "unit": "gal"}
